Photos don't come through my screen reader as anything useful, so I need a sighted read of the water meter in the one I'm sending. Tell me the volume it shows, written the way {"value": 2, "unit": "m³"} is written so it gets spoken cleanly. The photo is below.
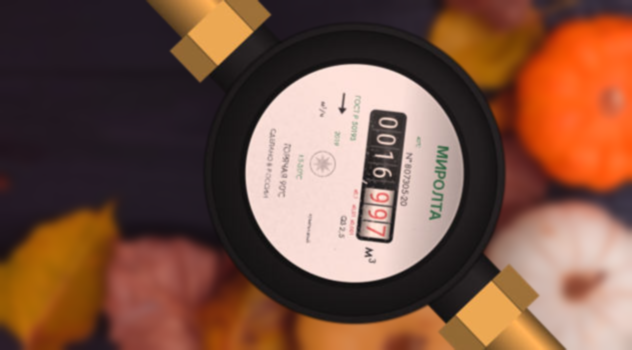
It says {"value": 16.997, "unit": "m³"}
